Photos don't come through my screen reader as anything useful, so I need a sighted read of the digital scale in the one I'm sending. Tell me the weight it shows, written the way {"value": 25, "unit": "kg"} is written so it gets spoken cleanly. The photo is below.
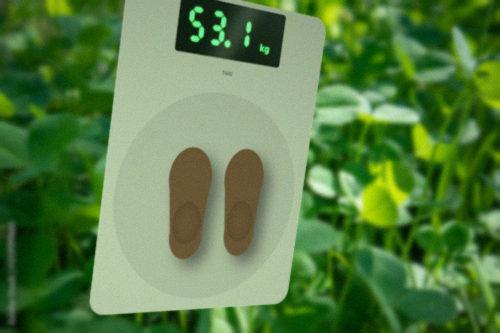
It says {"value": 53.1, "unit": "kg"}
